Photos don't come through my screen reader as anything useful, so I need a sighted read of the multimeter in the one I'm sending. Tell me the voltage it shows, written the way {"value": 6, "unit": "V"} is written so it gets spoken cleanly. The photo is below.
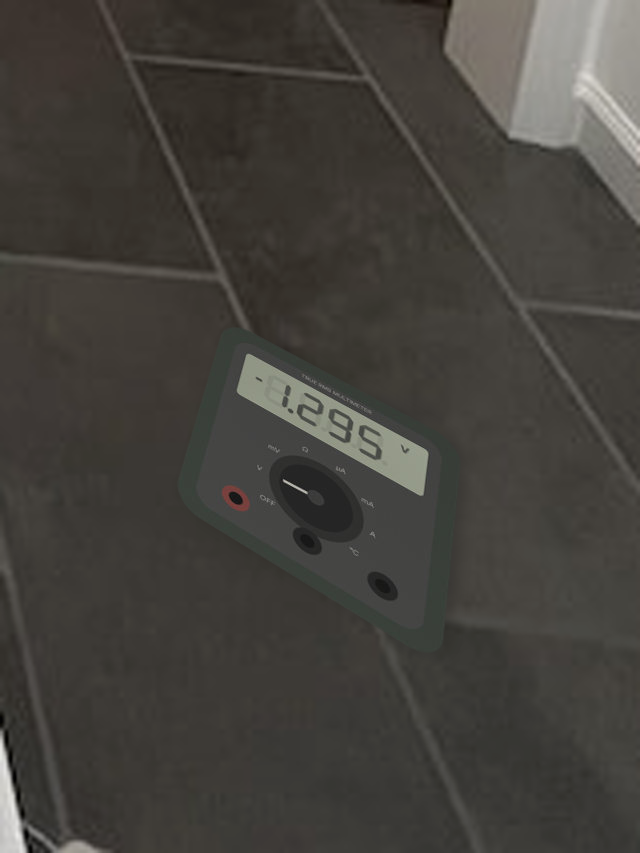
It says {"value": -1.295, "unit": "V"}
